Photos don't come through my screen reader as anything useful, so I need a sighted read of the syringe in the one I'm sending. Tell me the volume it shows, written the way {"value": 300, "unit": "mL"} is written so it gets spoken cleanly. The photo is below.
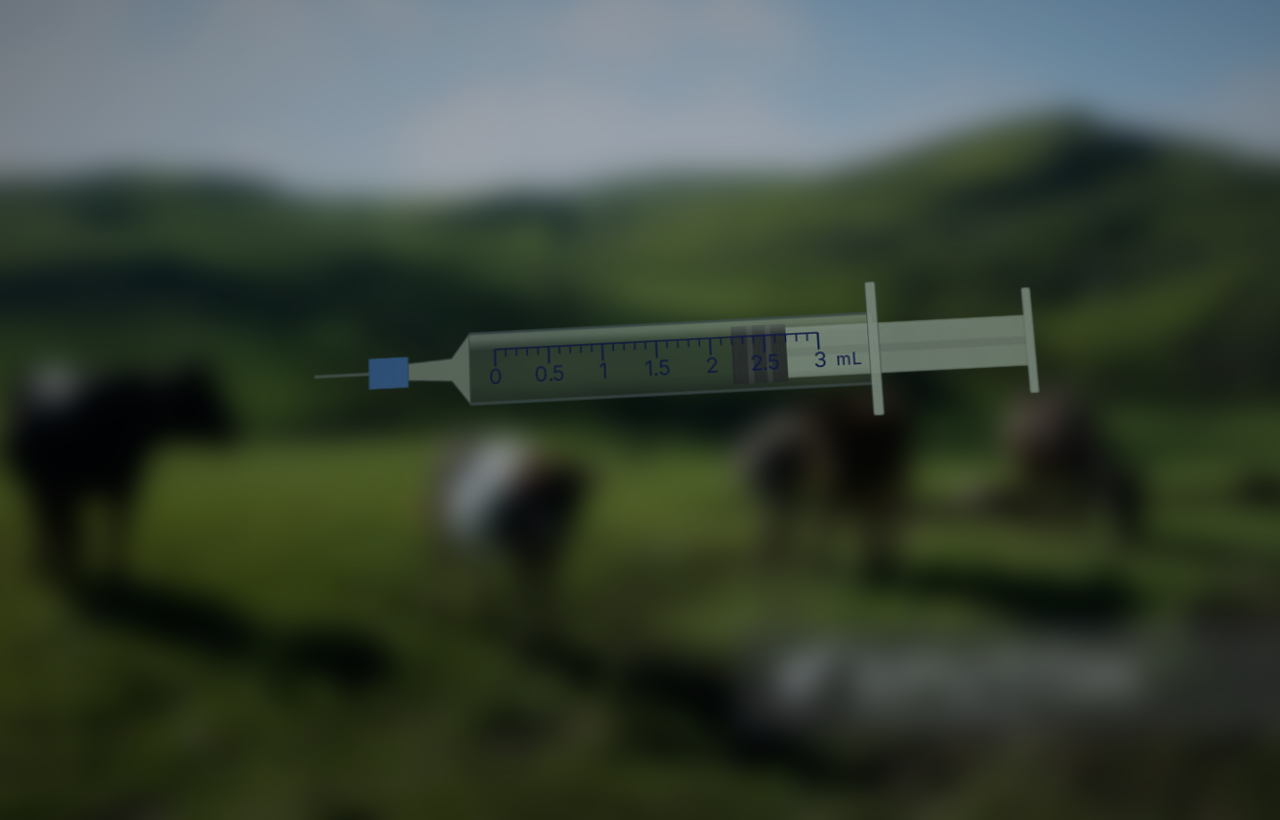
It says {"value": 2.2, "unit": "mL"}
